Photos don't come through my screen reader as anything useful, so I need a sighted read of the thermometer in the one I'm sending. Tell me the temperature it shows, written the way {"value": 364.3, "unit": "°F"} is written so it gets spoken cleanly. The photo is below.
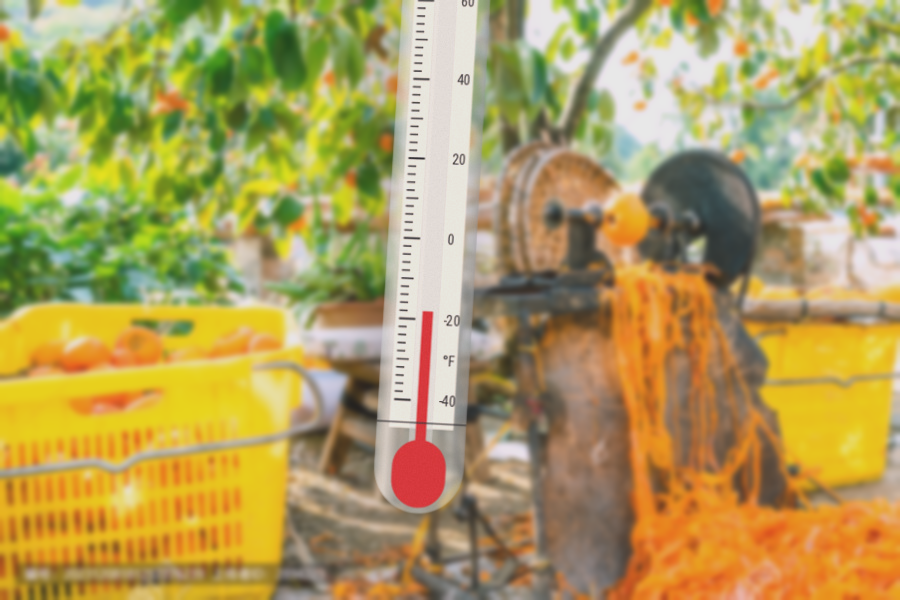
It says {"value": -18, "unit": "°F"}
